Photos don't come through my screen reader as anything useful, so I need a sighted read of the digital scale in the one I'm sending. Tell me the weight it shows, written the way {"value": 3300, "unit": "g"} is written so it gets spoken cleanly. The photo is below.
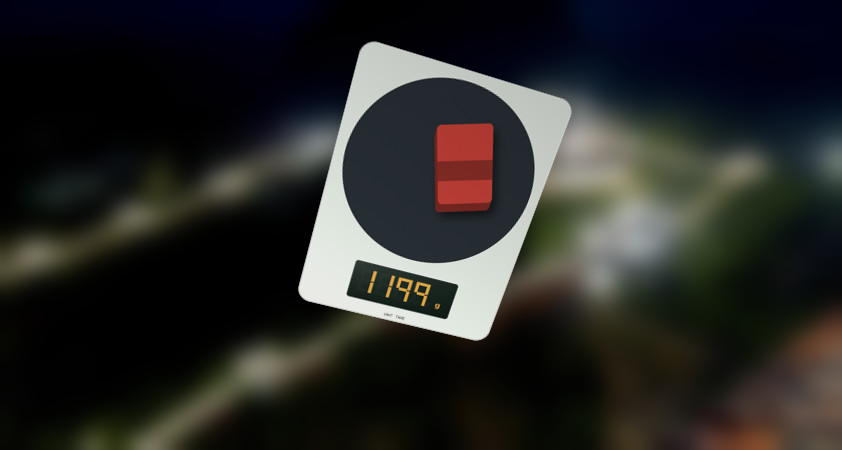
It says {"value": 1199, "unit": "g"}
